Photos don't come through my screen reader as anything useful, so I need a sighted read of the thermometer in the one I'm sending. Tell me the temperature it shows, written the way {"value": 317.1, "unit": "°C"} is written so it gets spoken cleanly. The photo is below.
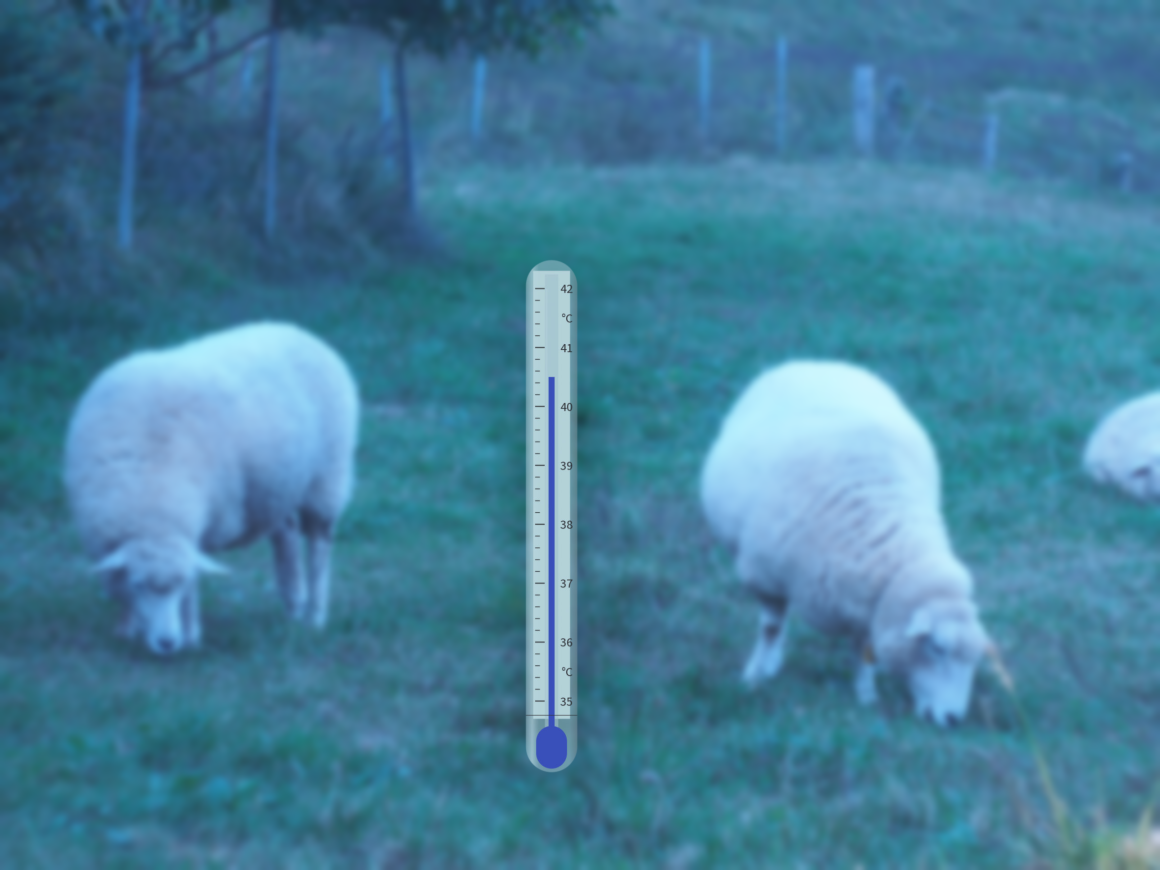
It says {"value": 40.5, "unit": "°C"}
